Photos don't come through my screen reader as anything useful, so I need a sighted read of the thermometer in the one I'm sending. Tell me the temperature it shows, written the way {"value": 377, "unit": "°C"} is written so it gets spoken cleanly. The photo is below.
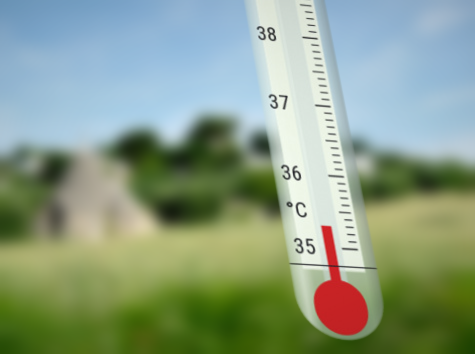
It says {"value": 35.3, "unit": "°C"}
